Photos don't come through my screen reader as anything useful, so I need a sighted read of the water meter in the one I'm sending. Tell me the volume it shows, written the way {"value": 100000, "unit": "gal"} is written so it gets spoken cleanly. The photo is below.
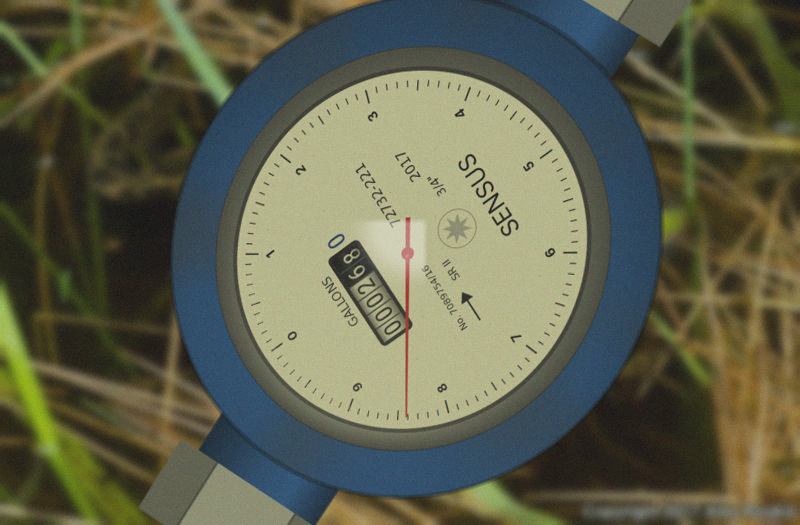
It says {"value": 2678.4, "unit": "gal"}
